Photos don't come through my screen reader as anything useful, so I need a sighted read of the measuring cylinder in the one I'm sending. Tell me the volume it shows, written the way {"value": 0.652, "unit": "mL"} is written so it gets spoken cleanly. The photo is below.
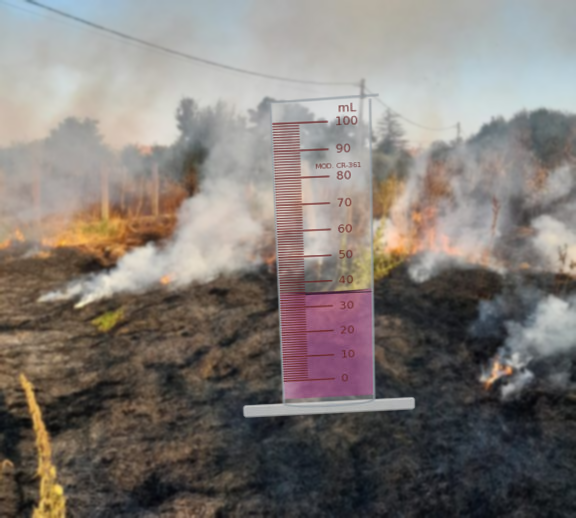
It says {"value": 35, "unit": "mL"}
